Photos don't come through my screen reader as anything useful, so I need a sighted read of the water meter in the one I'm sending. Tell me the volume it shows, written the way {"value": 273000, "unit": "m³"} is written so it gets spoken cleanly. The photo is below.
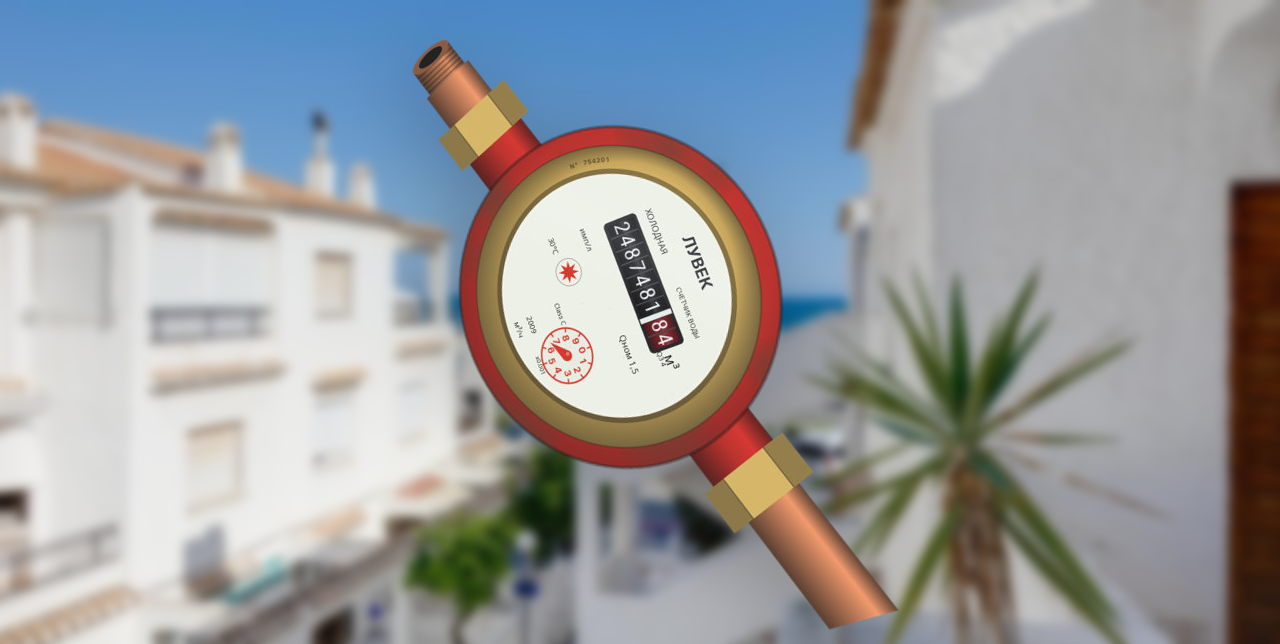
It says {"value": 2487481.846, "unit": "m³"}
